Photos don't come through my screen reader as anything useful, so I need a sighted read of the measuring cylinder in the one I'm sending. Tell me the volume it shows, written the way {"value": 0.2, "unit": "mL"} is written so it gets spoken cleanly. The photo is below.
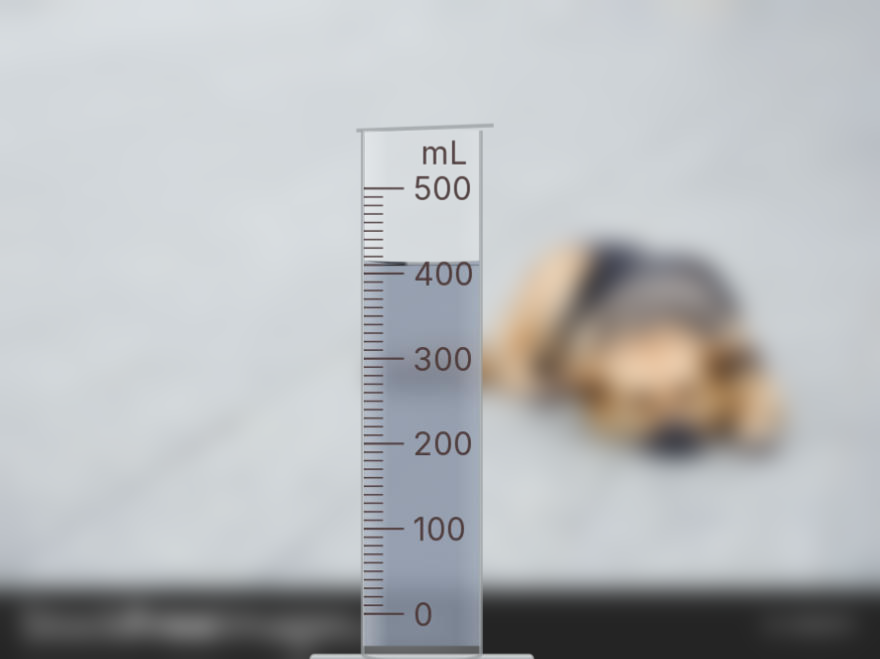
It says {"value": 410, "unit": "mL"}
